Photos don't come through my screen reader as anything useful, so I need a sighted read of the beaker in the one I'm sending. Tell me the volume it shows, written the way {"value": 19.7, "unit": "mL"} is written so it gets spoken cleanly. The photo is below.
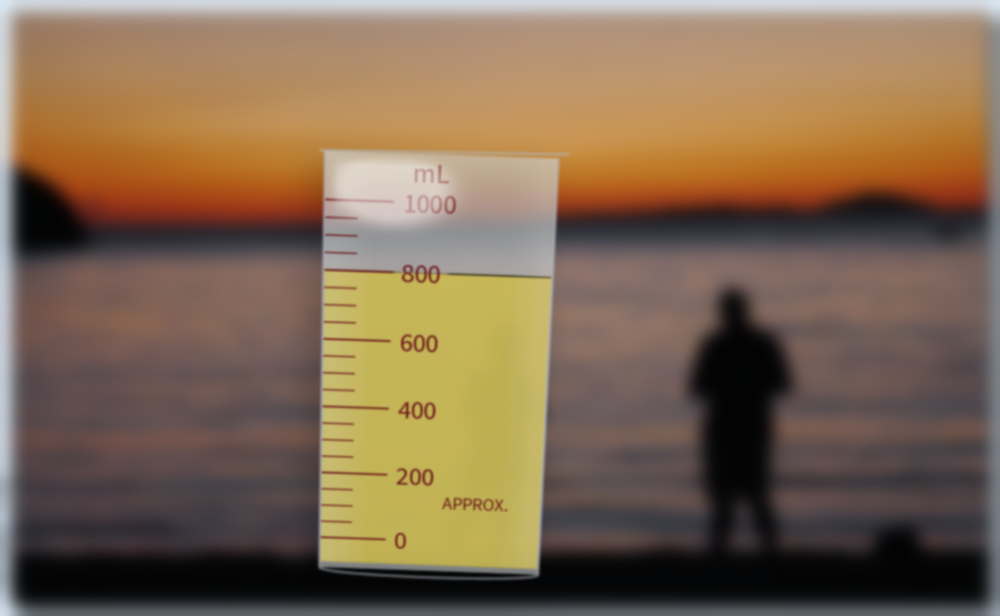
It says {"value": 800, "unit": "mL"}
